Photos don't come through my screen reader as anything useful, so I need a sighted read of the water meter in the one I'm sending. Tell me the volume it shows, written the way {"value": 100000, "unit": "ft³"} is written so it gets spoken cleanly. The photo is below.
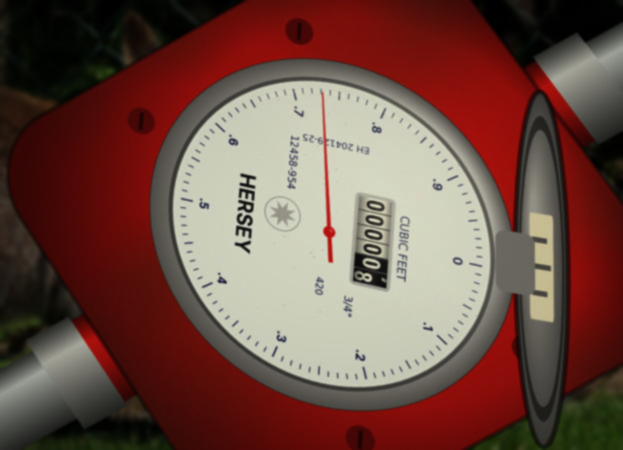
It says {"value": 7.73, "unit": "ft³"}
